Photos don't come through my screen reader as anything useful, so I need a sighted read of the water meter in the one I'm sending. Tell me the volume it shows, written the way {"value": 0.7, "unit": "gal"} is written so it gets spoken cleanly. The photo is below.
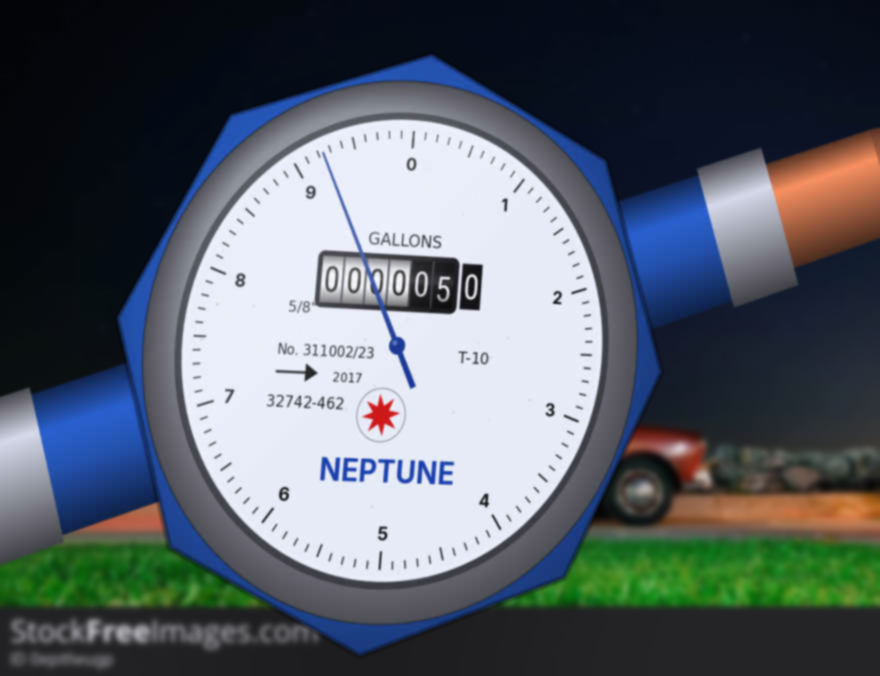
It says {"value": 49.2, "unit": "gal"}
